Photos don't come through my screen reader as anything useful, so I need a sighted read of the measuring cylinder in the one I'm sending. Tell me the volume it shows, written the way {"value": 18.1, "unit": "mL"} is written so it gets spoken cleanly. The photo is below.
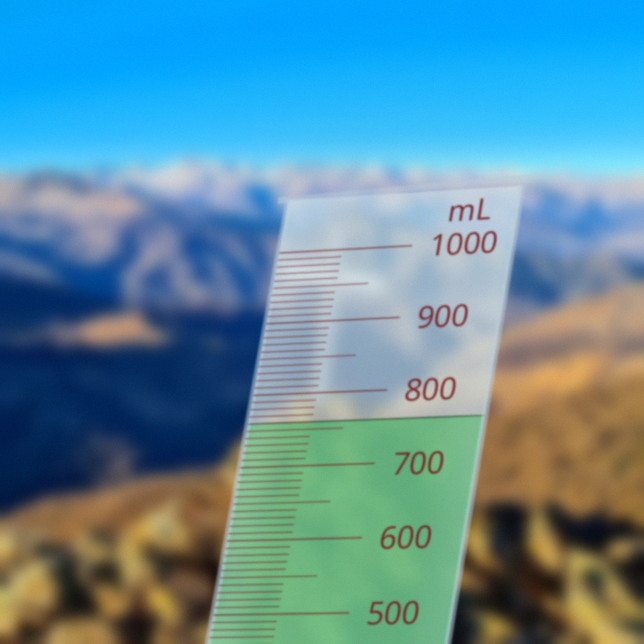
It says {"value": 760, "unit": "mL"}
